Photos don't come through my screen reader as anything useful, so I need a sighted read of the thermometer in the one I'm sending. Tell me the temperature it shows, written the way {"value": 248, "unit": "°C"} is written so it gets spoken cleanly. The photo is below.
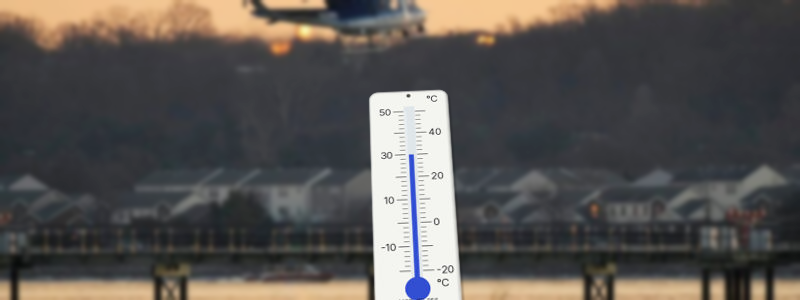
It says {"value": 30, "unit": "°C"}
